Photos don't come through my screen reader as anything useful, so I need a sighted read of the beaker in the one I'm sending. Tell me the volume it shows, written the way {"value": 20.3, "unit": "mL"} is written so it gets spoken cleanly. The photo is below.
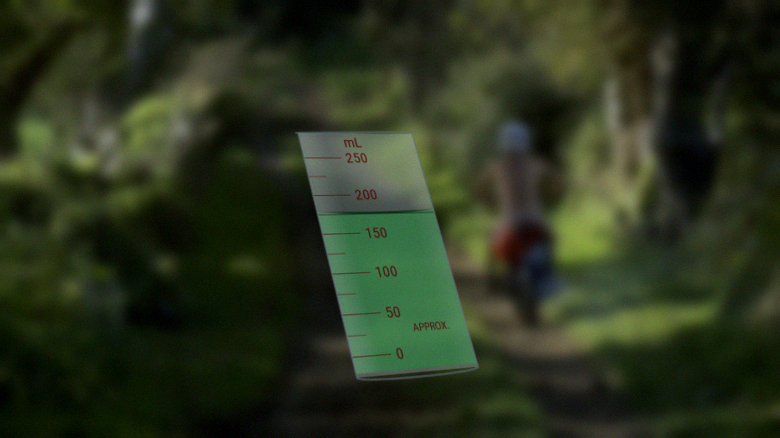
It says {"value": 175, "unit": "mL"}
